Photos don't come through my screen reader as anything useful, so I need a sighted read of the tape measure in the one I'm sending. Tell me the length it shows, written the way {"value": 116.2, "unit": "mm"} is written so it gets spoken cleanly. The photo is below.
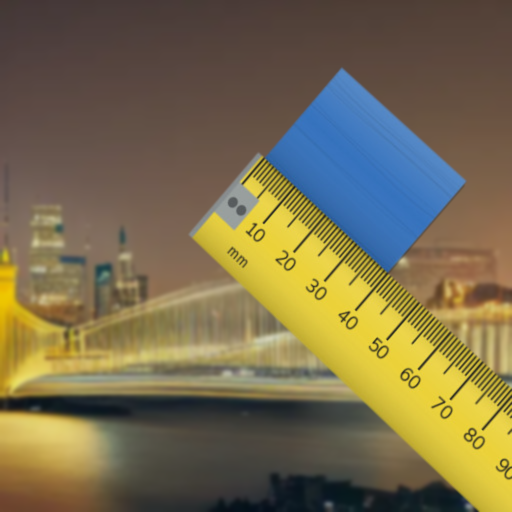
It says {"value": 40, "unit": "mm"}
